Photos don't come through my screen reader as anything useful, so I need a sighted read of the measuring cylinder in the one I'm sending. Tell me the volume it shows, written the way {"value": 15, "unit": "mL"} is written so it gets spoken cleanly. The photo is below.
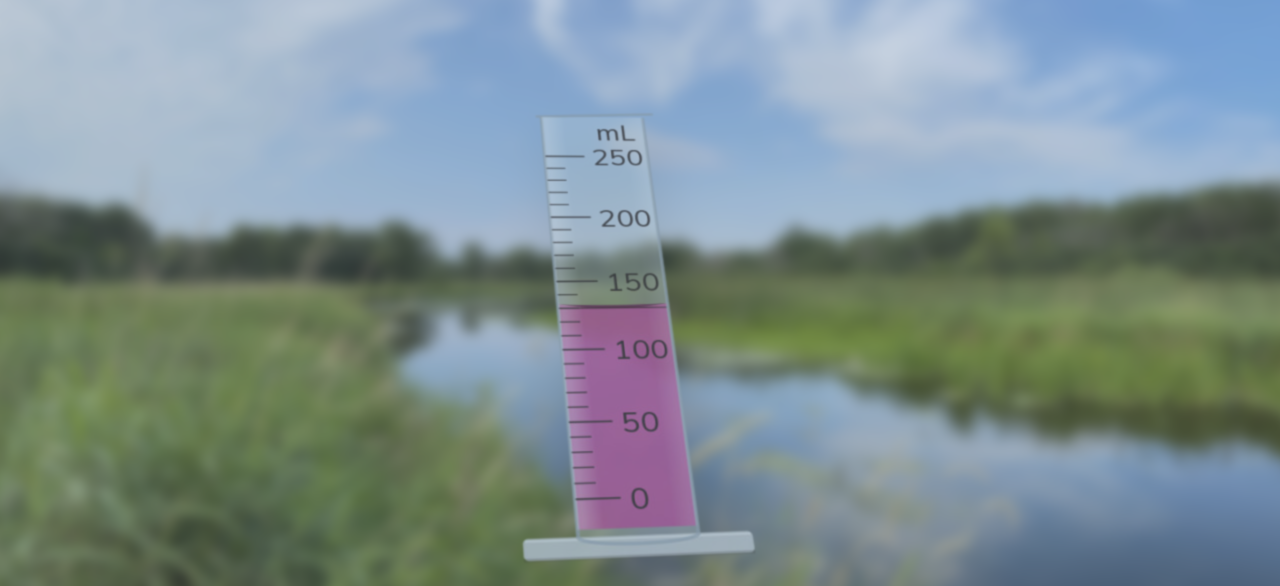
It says {"value": 130, "unit": "mL"}
